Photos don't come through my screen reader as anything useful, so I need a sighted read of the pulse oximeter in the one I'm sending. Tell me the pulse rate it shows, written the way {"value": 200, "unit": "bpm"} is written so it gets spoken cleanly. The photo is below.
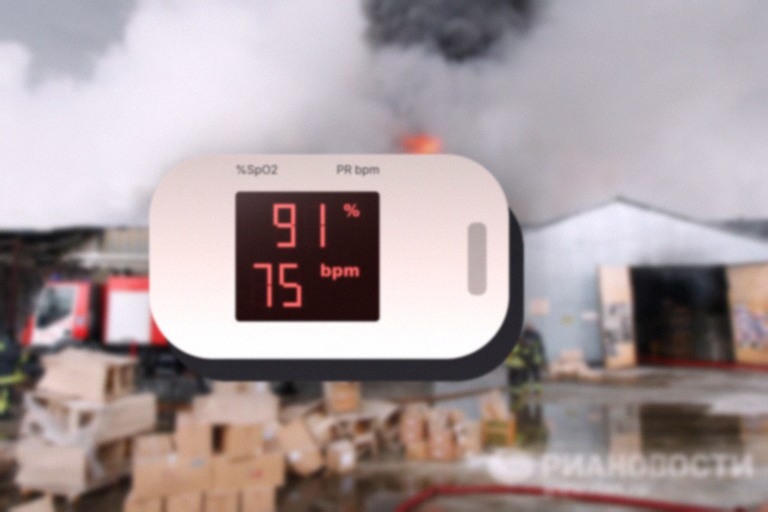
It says {"value": 75, "unit": "bpm"}
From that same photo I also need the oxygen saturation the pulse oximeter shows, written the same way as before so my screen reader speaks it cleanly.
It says {"value": 91, "unit": "%"}
